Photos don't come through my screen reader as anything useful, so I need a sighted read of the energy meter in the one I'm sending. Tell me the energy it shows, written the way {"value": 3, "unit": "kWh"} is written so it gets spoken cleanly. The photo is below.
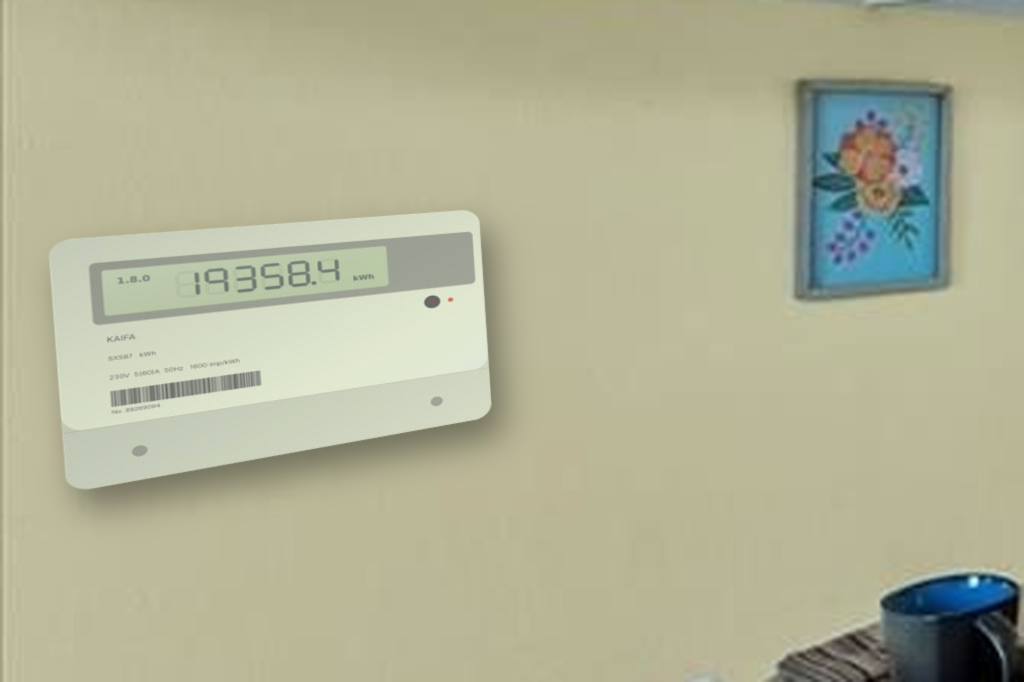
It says {"value": 19358.4, "unit": "kWh"}
